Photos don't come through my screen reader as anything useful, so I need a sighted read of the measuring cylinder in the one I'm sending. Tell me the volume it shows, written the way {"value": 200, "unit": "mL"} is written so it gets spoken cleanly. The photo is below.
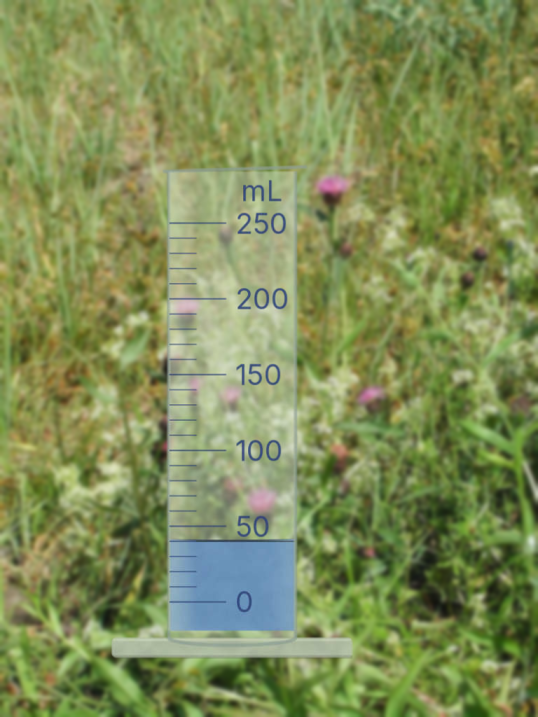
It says {"value": 40, "unit": "mL"}
